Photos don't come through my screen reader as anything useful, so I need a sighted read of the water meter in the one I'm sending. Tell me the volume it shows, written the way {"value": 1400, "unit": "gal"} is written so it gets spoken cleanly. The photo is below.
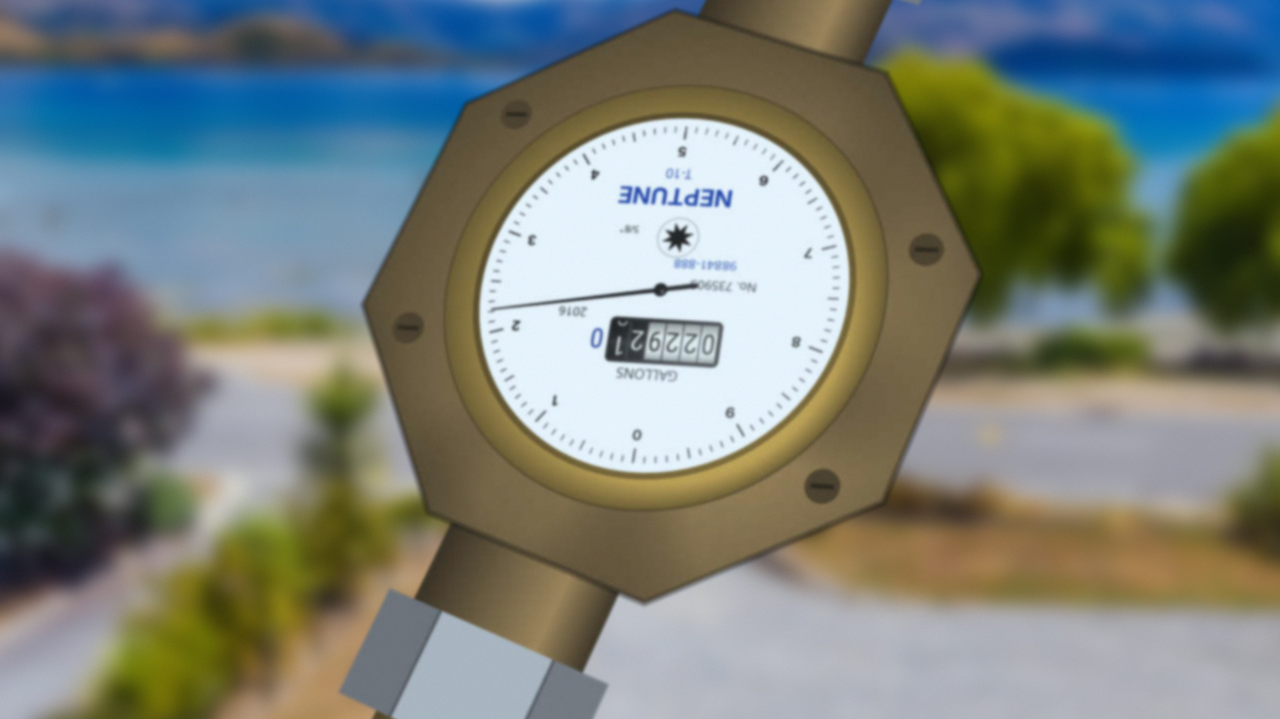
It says {"value": 229212.2, "unit": "gal"}
